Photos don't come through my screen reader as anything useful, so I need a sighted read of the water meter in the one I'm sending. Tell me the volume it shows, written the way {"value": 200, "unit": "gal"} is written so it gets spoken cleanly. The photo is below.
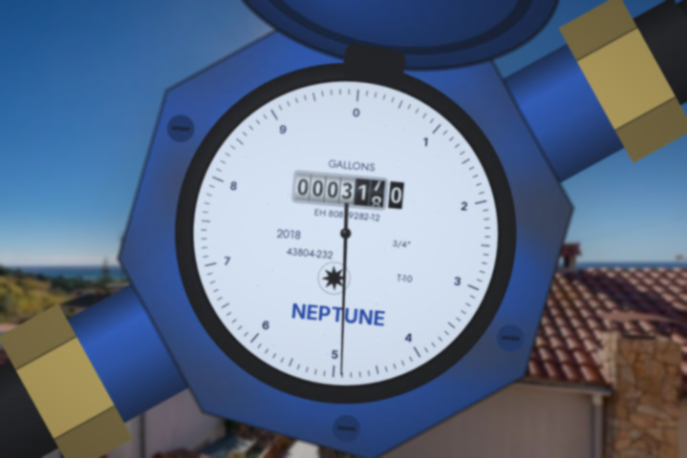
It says {"value": 3174.9, "unit": "gal"}
